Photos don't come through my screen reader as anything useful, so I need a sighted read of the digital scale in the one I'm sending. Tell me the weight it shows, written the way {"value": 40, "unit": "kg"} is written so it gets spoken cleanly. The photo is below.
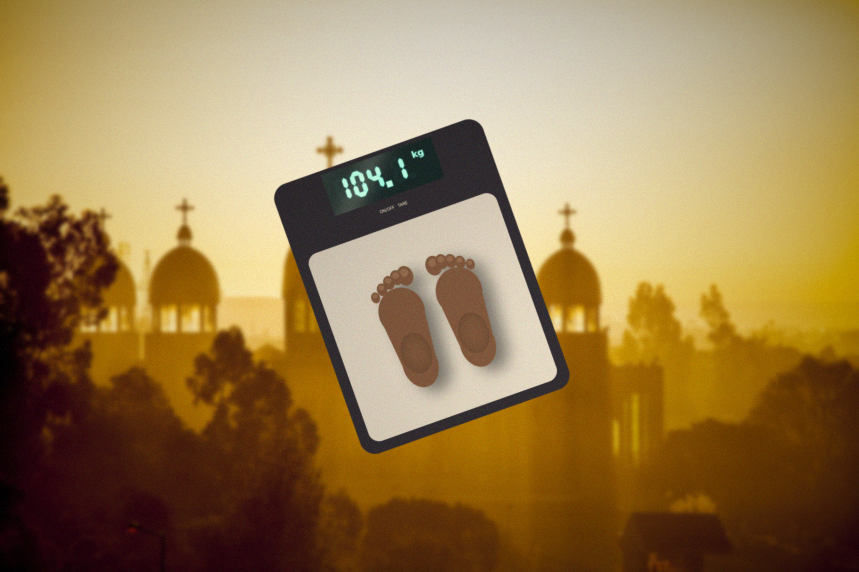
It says {"value": 104.1, "unit": "kg"}
